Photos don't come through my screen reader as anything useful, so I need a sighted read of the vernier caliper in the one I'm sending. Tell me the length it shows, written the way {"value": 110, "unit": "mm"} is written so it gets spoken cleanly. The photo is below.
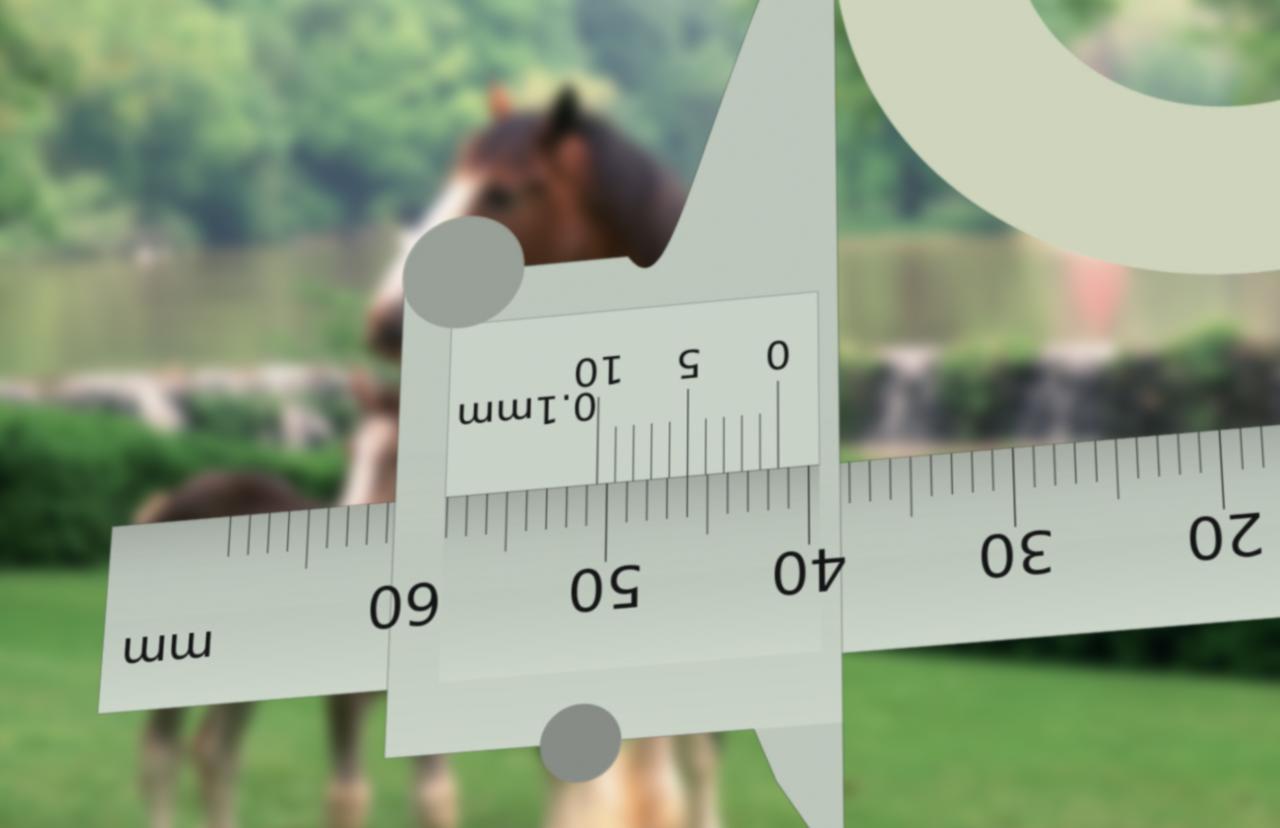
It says {"value": 41.5, "unit": "mm"}
